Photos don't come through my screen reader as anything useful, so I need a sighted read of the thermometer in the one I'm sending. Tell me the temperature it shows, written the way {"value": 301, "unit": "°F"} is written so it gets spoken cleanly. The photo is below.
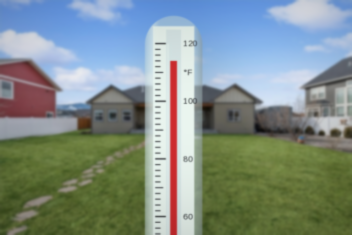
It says {"value": 114, "unit": "°F"}
